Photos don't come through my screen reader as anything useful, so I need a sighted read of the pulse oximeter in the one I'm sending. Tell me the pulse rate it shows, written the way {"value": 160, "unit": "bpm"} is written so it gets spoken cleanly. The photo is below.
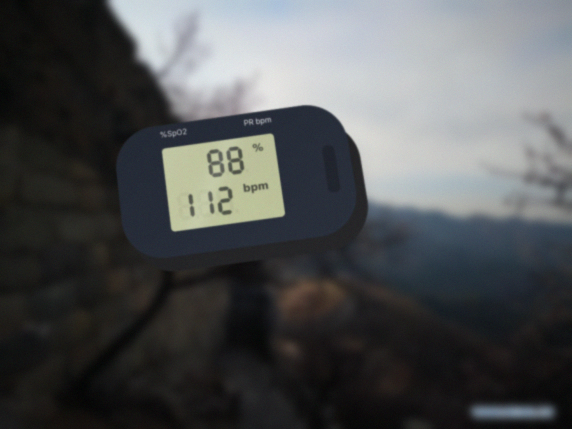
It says {"value": 112, "unit": "bpm"}
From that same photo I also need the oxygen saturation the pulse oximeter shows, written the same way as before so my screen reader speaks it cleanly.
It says {"value": 88, "unit": "%"}
